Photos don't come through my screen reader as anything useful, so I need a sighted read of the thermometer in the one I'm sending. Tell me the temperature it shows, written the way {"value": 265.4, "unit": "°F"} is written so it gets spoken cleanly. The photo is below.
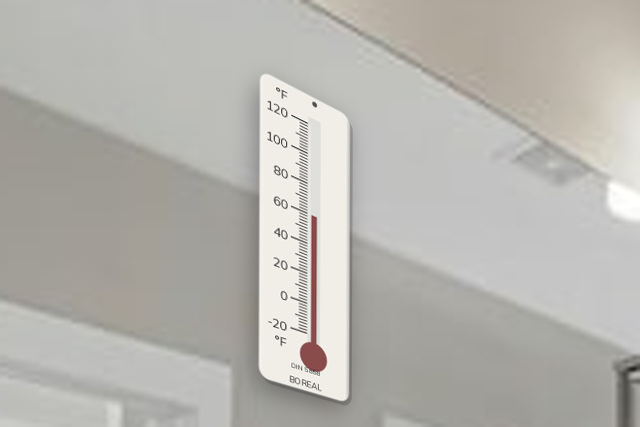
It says {"value": 60, "unit": "°F"}
